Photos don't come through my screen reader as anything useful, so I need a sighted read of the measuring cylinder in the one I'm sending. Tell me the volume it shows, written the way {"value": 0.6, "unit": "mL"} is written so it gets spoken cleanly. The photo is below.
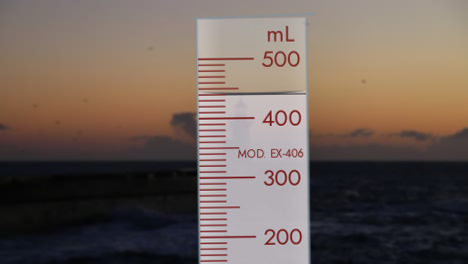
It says {"value": 440, "unit": "mL"}
